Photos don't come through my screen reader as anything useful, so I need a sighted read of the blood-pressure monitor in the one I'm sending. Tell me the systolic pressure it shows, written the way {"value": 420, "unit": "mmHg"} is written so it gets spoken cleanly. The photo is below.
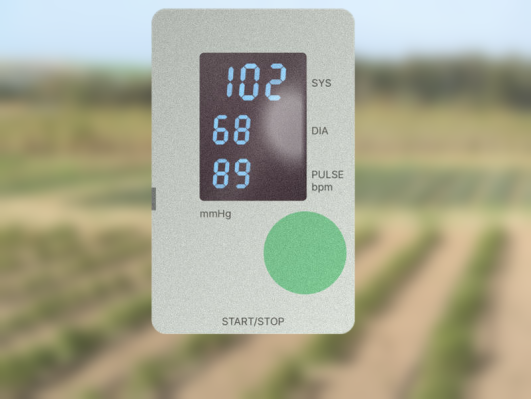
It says {"value": 102, "unit": "mmHg"}
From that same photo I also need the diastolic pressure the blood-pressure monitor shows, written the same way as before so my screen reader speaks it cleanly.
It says {"value": 68, "unit": "mmHg"}
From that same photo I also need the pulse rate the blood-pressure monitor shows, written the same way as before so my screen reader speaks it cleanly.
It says {"value": 89, "unit": "bpm"}
